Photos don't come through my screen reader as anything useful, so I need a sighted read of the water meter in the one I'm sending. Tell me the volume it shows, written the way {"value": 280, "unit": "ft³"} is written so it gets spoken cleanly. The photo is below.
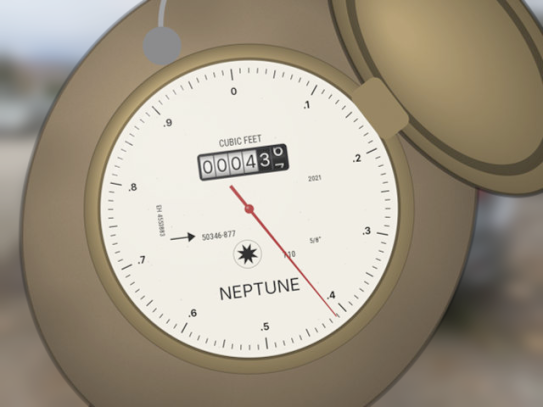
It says {"value": 436.41, "unit": "ft³"}
